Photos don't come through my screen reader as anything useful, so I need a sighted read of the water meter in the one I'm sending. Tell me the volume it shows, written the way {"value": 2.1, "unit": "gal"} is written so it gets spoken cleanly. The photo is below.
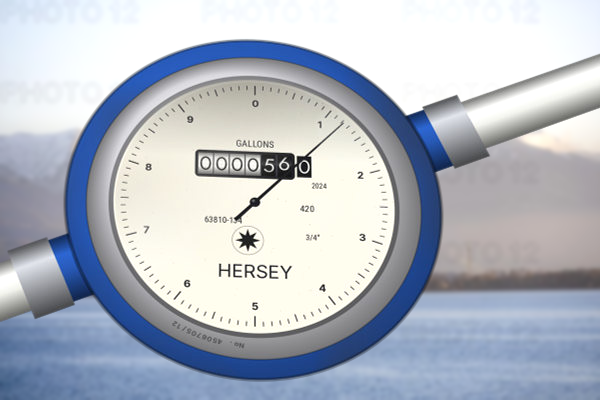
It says {"value": 561.2, "unit": "gal"}
